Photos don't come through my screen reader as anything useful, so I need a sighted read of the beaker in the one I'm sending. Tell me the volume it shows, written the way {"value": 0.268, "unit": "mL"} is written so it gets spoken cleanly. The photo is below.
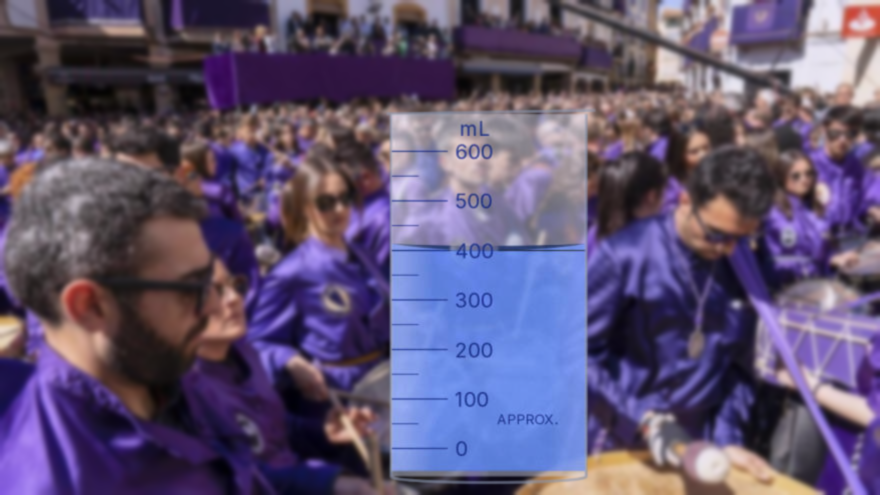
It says {"value": 400, "unit": "mL"}
